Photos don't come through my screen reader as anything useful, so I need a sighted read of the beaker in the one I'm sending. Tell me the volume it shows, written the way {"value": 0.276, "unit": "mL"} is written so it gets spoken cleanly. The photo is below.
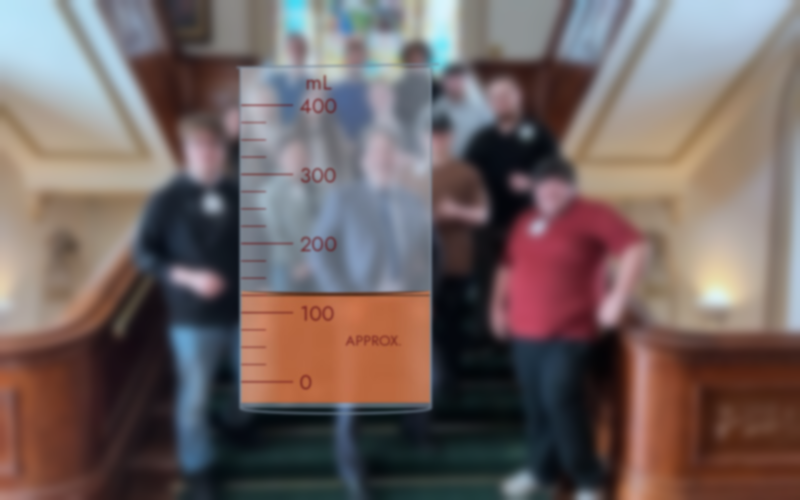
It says {"value": 125, "unit": "mL"}
